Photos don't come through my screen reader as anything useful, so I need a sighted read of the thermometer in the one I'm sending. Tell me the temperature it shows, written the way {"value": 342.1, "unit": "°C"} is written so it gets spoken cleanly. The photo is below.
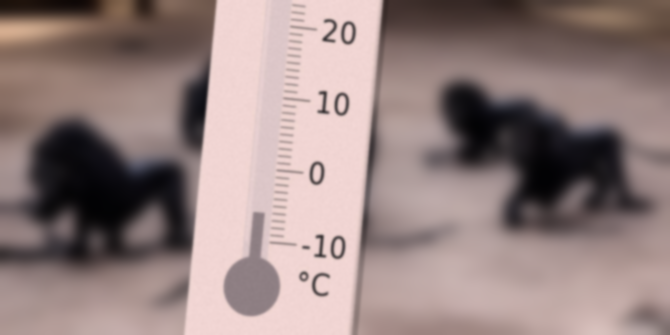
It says {"value": -6, "unit": "°C"}
